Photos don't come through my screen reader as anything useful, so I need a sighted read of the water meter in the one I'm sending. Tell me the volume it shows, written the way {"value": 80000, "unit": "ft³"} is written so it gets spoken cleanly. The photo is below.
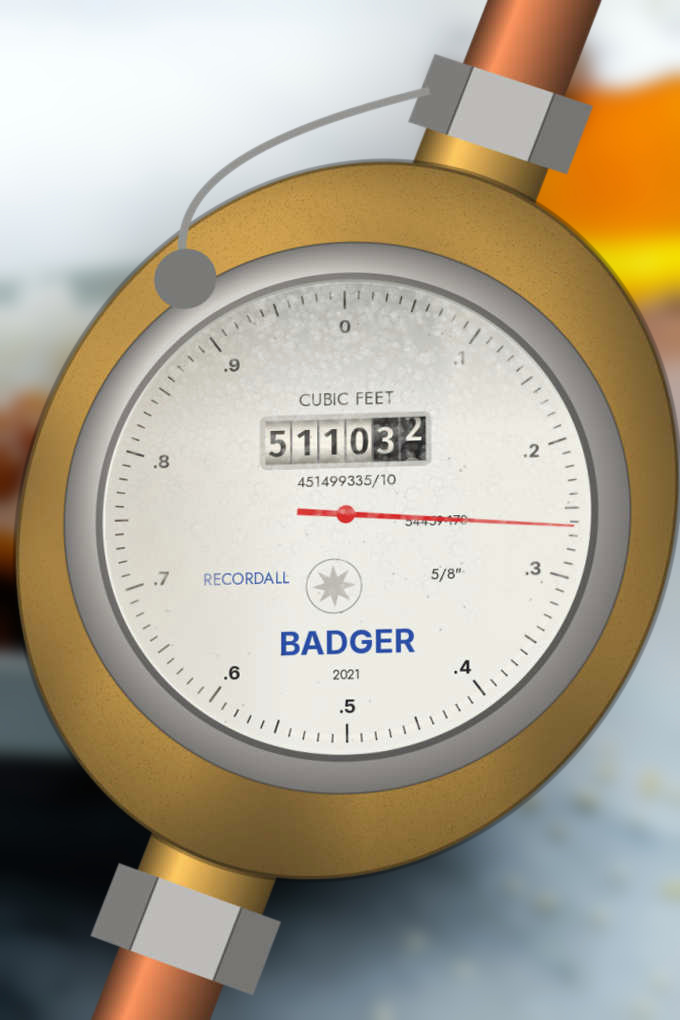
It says {"value": 511032.26, "unit": "ft³"}
